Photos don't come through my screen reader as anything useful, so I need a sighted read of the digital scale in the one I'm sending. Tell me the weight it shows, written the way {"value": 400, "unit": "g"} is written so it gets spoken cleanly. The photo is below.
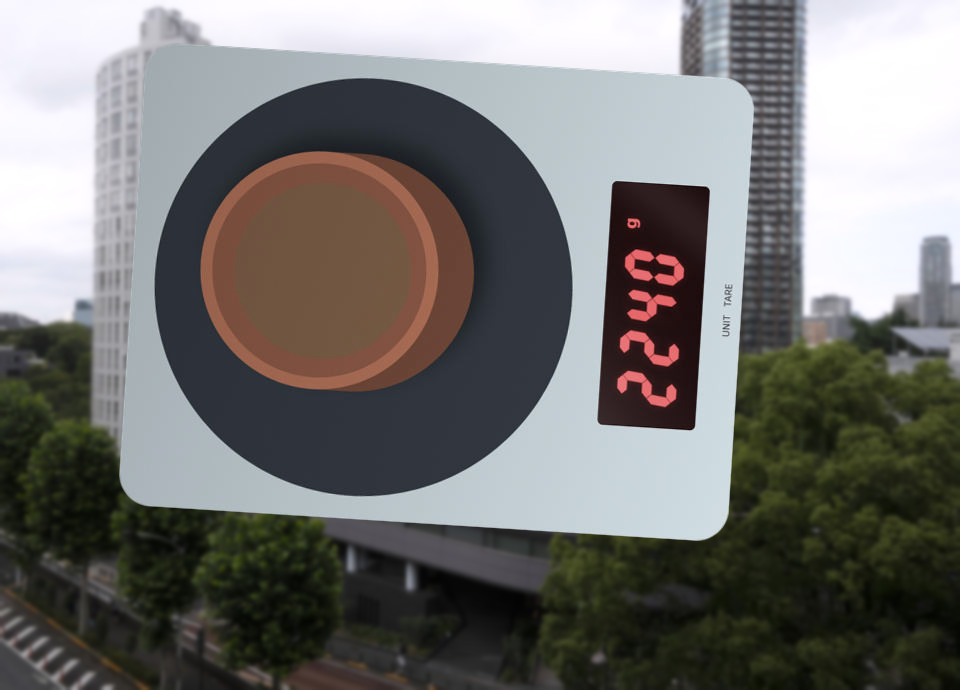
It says {"value": 2240, "unit": "g"}
